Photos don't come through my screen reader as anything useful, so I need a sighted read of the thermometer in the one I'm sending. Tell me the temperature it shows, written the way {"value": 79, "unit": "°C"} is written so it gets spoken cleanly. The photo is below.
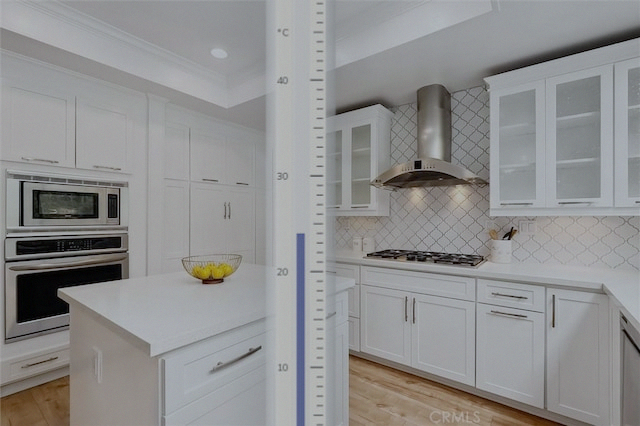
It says {"value": 24, "unit": "°C"}
